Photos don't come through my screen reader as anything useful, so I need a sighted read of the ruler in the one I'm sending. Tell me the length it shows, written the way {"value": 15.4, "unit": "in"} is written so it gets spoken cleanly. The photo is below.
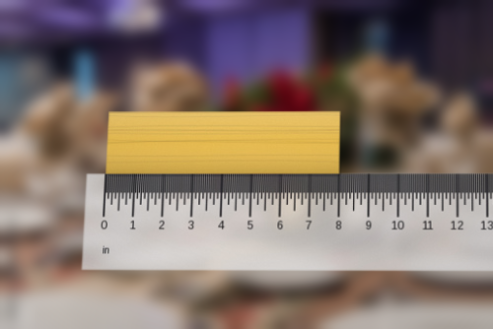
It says {"value": 8, "unit": "in"}
